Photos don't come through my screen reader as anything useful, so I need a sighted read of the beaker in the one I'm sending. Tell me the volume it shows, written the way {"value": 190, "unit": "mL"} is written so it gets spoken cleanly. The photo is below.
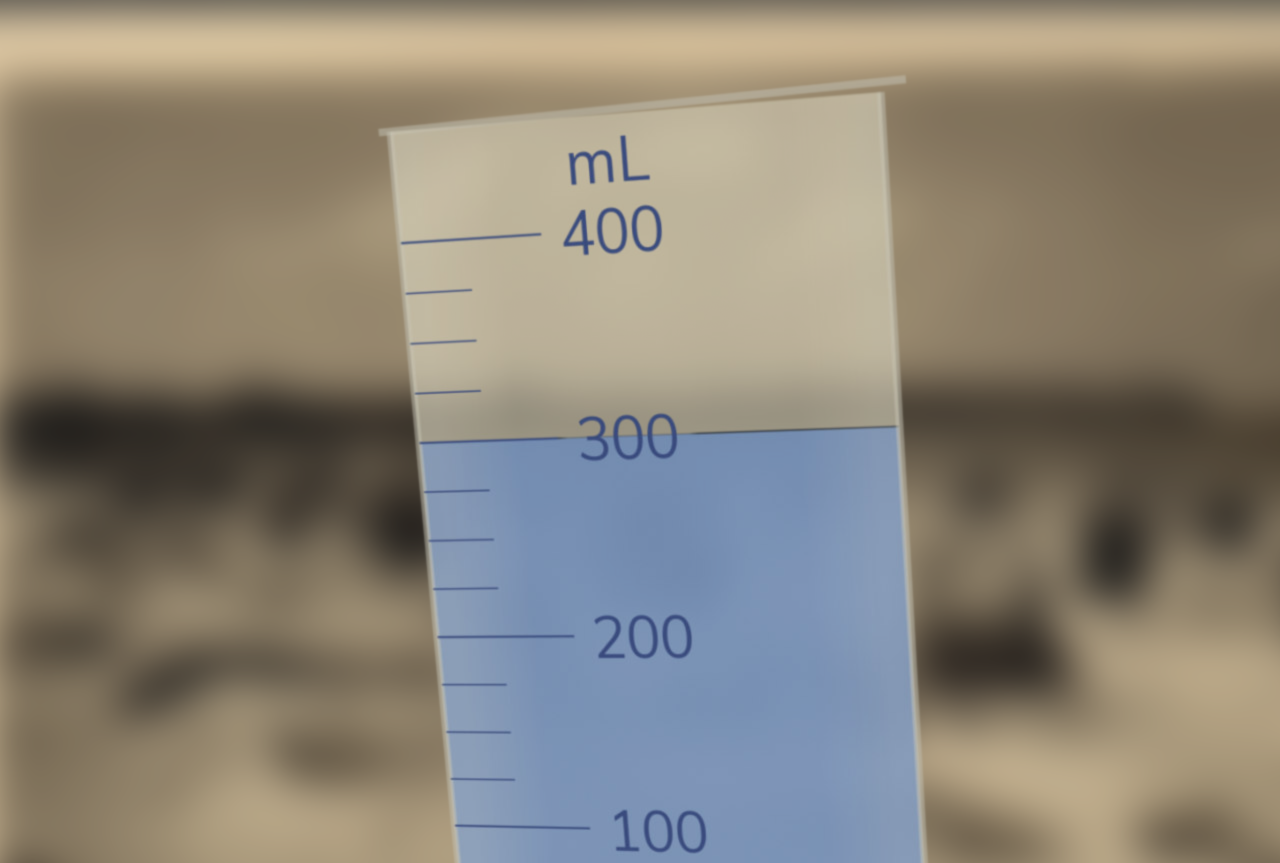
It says {"value": 300, "unit": "mL"}
